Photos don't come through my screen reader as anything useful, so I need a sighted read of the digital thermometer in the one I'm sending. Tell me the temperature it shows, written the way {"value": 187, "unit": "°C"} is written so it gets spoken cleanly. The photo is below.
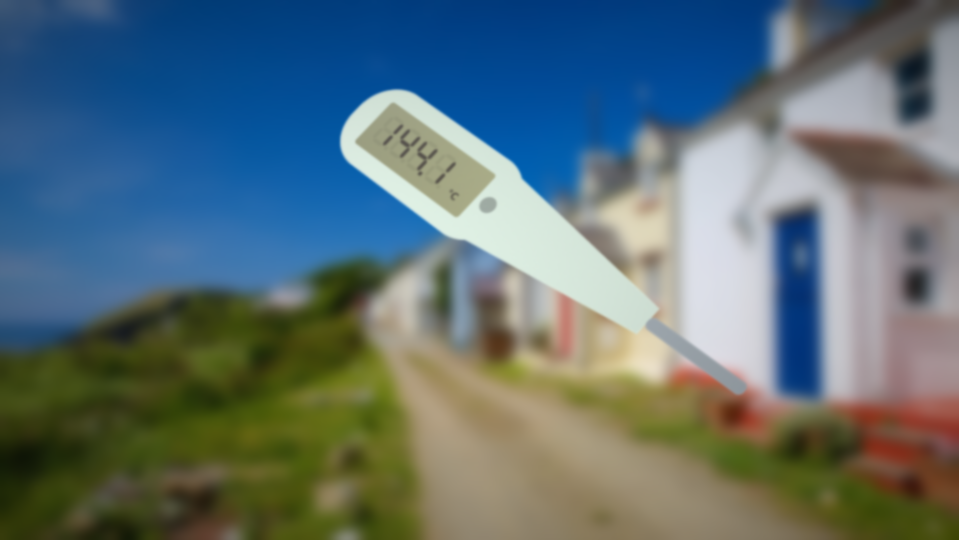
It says {"value": 144.1, "unit": "°C"}
